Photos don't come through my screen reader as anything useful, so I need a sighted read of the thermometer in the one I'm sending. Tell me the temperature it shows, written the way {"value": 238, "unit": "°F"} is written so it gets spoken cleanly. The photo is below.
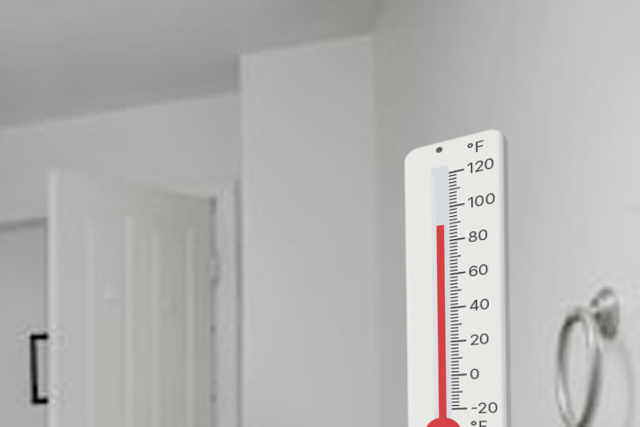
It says {"value": 90, "unit": "°F"}
